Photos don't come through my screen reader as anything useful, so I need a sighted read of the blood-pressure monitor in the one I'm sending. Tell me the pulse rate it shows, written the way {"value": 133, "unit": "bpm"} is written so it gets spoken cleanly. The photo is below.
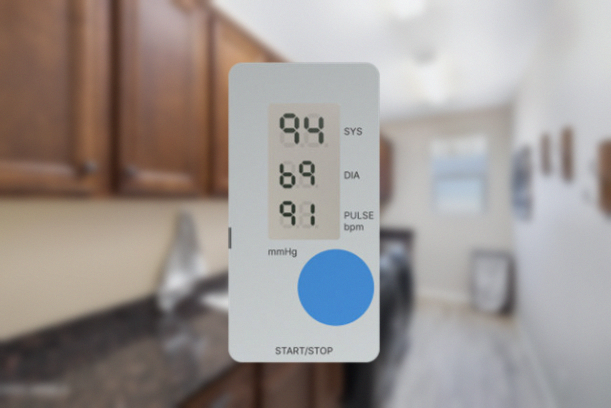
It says {"value": 91, "unit": "bpm"}
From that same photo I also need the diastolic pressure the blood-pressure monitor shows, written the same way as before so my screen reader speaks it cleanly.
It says {"value": 69, "unit": "mmHg"}
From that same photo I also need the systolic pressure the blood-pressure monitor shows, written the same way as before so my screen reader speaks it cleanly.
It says {"value": 94, "unit": "mmHg"}
